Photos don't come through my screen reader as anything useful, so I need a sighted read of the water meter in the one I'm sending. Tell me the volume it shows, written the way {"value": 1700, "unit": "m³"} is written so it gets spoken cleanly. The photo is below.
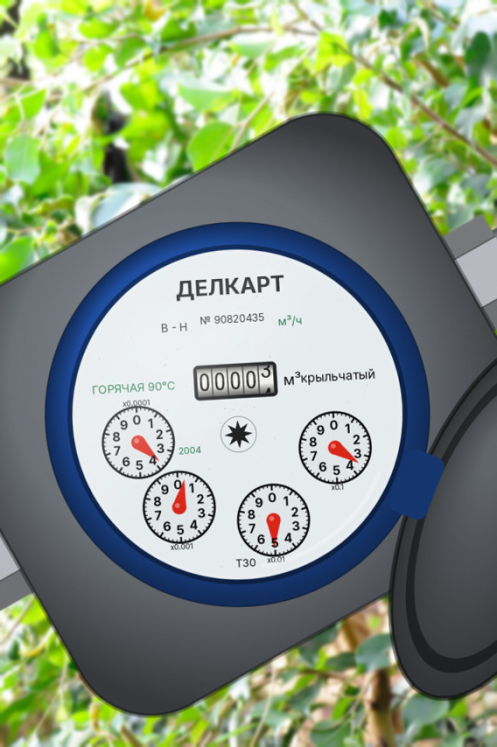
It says {"value": 3.3503, "unit": "m³"}
